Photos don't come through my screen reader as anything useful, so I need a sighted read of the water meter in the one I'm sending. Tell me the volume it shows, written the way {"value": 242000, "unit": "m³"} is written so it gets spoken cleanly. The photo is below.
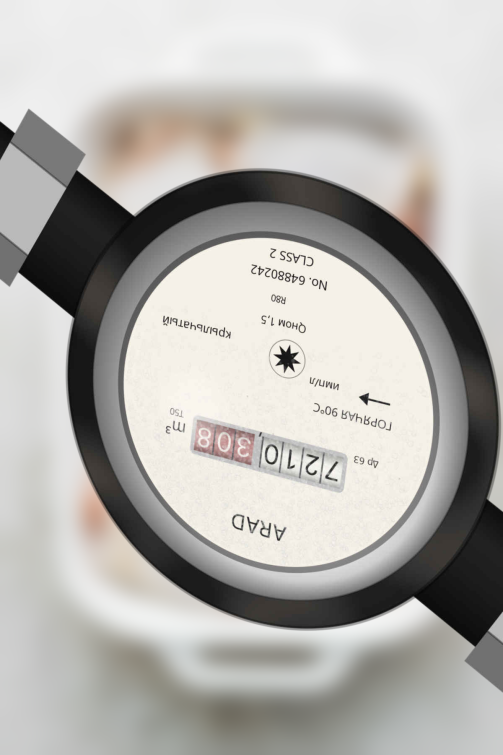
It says {"value": 7210.308, "unit": "m³"}
